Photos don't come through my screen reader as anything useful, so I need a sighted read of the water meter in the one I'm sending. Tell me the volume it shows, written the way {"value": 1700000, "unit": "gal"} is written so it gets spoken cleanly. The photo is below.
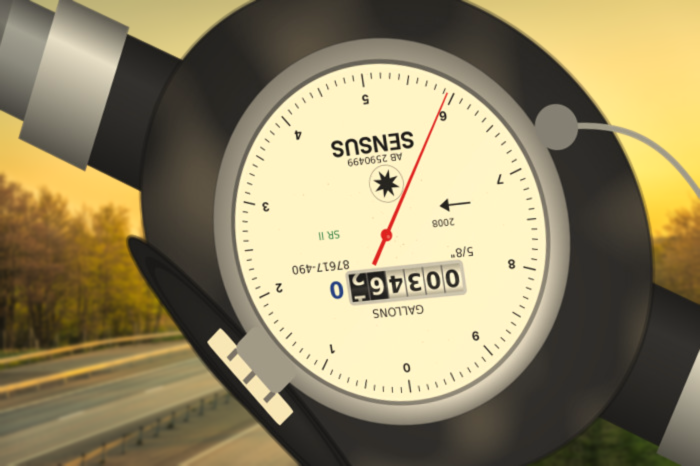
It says {"value": 34615.9, "unit": "gal"}
